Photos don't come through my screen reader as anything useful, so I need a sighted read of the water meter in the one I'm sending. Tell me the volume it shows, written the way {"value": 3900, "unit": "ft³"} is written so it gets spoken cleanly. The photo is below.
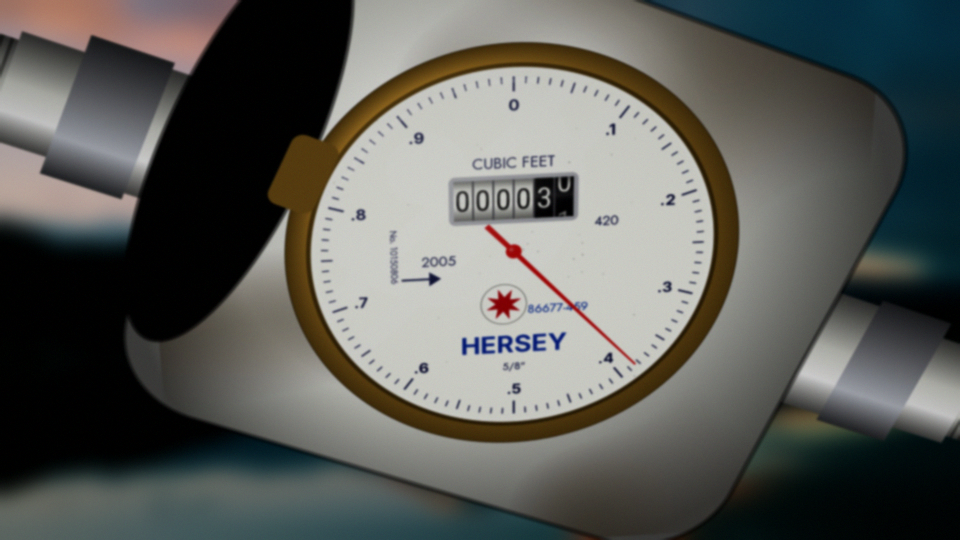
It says {"value": 30.38, "unit": "ft³"}
